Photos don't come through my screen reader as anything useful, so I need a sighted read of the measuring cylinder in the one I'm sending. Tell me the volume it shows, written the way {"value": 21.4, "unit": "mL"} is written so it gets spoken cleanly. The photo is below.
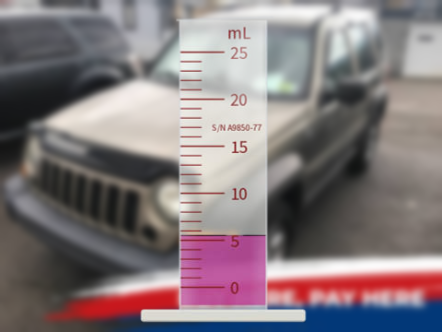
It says {"value": 5.5, "unit": "mL"}
